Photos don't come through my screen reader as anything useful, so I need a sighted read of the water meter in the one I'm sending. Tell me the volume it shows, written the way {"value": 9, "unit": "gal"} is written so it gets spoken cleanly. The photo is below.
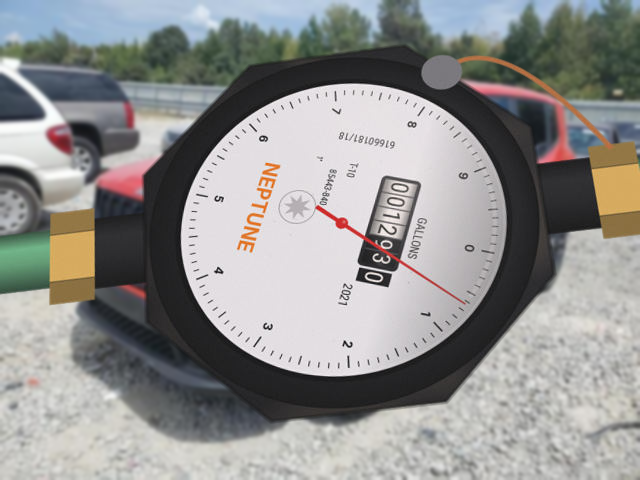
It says {"value": 12930.6, "unit": "gal"}
